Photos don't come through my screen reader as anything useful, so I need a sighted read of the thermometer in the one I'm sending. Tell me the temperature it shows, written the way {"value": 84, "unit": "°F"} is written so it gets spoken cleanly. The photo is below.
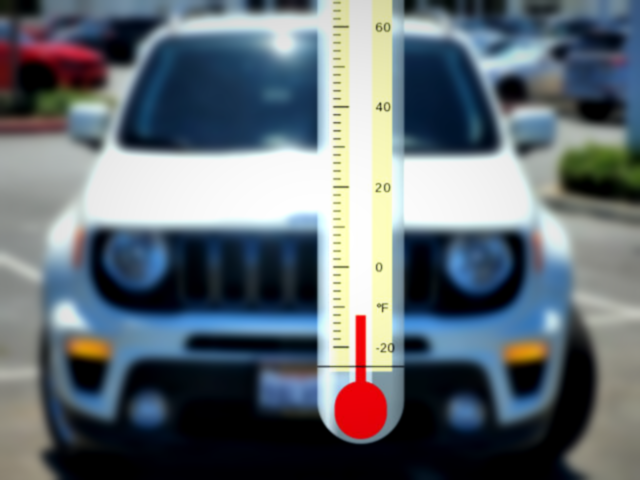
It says {"value": -12, "unit": "°F"}
